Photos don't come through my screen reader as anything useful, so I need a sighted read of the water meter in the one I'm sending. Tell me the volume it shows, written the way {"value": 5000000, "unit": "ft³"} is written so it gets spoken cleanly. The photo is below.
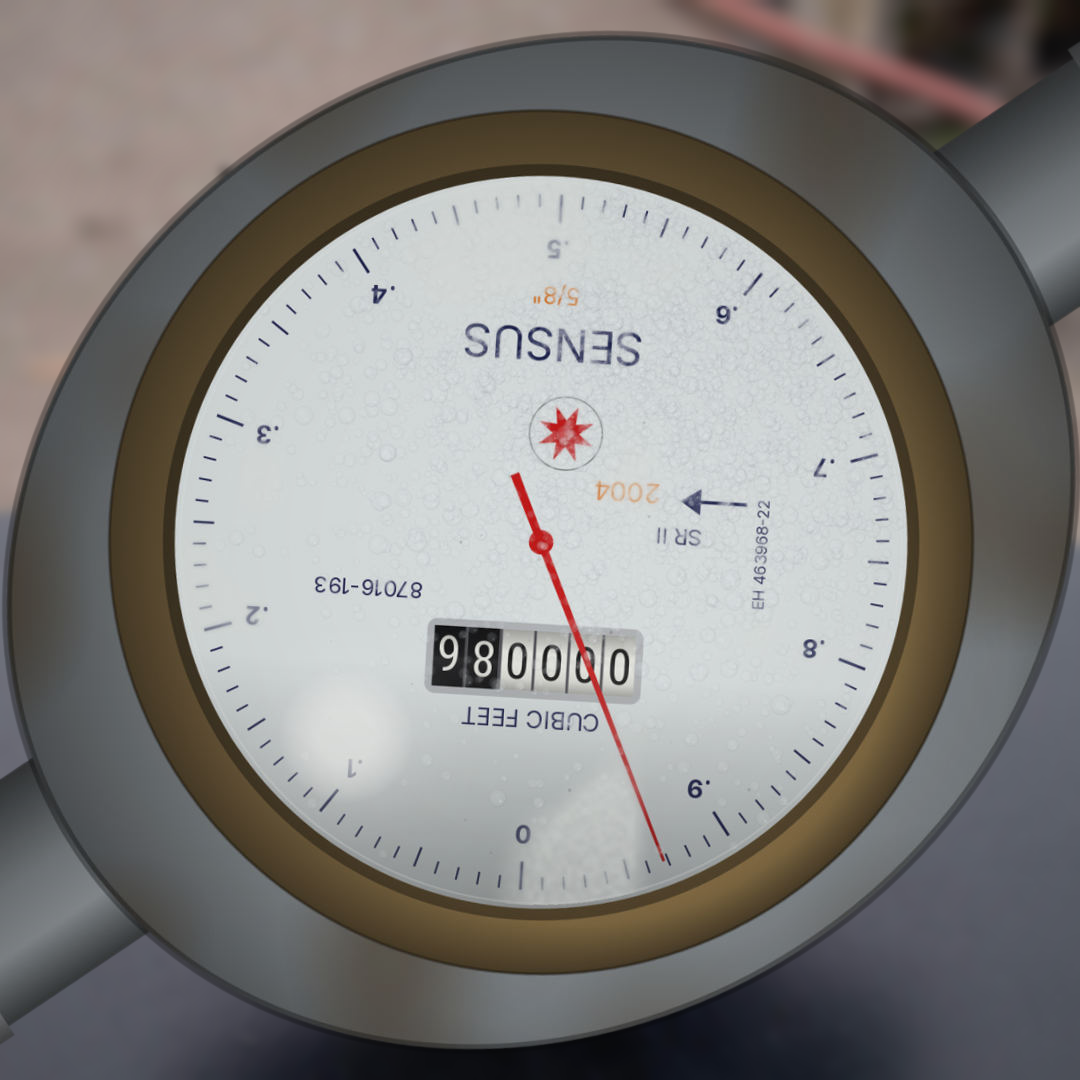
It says {"value": 85.93, "unit": "ft³"}
